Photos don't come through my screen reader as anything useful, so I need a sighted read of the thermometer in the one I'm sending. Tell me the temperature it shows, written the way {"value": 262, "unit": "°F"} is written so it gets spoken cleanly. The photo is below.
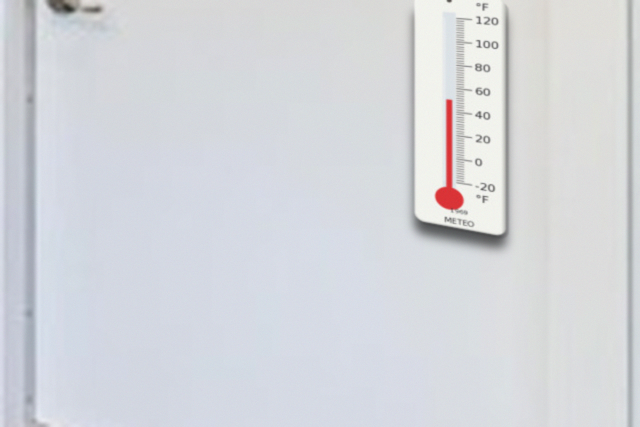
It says {"value": 50, "unit": "°F"}
